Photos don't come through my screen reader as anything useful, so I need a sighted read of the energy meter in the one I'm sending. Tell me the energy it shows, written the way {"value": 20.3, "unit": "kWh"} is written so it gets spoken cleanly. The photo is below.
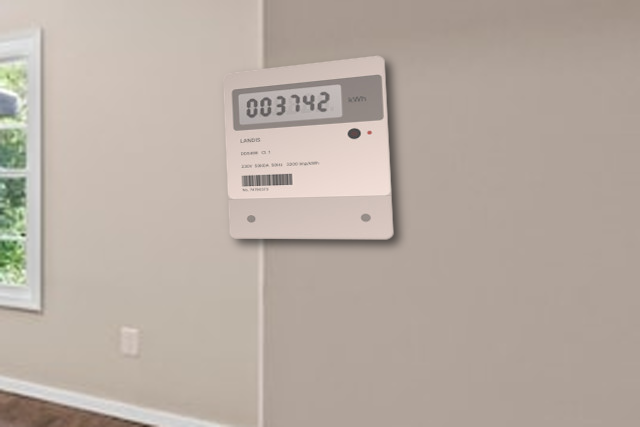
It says {"value": 3742, "unit": "kWh"}
